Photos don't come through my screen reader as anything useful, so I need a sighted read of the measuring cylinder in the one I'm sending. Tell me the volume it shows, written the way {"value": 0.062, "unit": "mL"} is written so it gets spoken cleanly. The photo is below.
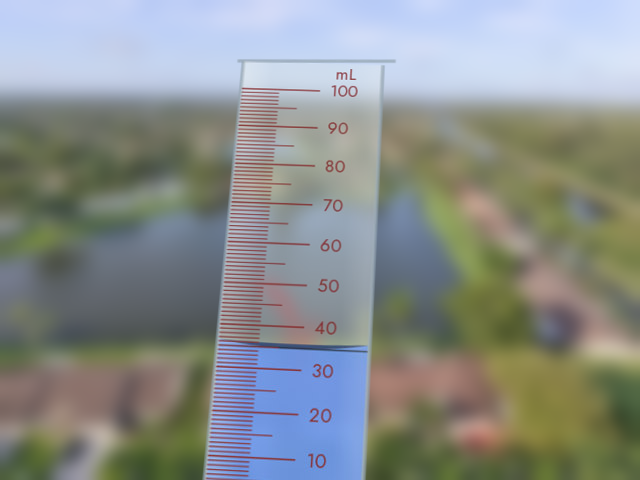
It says {"value": 35, "unit": "mL"}
